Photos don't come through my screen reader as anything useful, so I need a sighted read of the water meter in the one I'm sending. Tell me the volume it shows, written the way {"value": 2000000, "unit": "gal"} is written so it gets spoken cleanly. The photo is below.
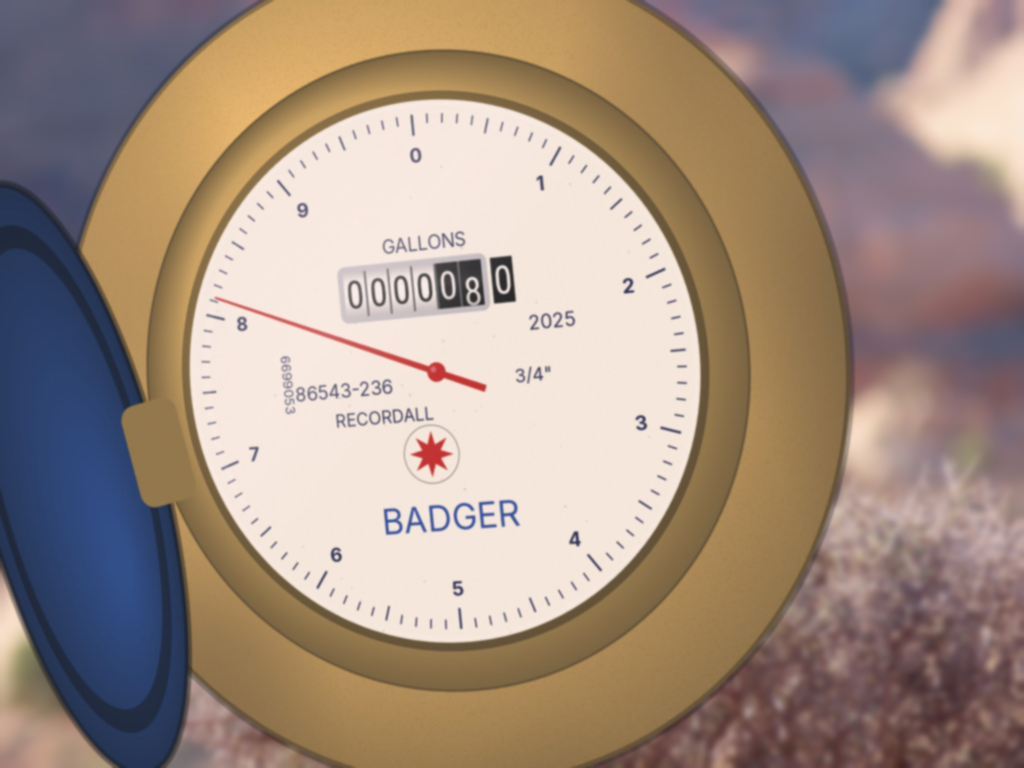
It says {"value": 78.1, "unit": "gal"}
